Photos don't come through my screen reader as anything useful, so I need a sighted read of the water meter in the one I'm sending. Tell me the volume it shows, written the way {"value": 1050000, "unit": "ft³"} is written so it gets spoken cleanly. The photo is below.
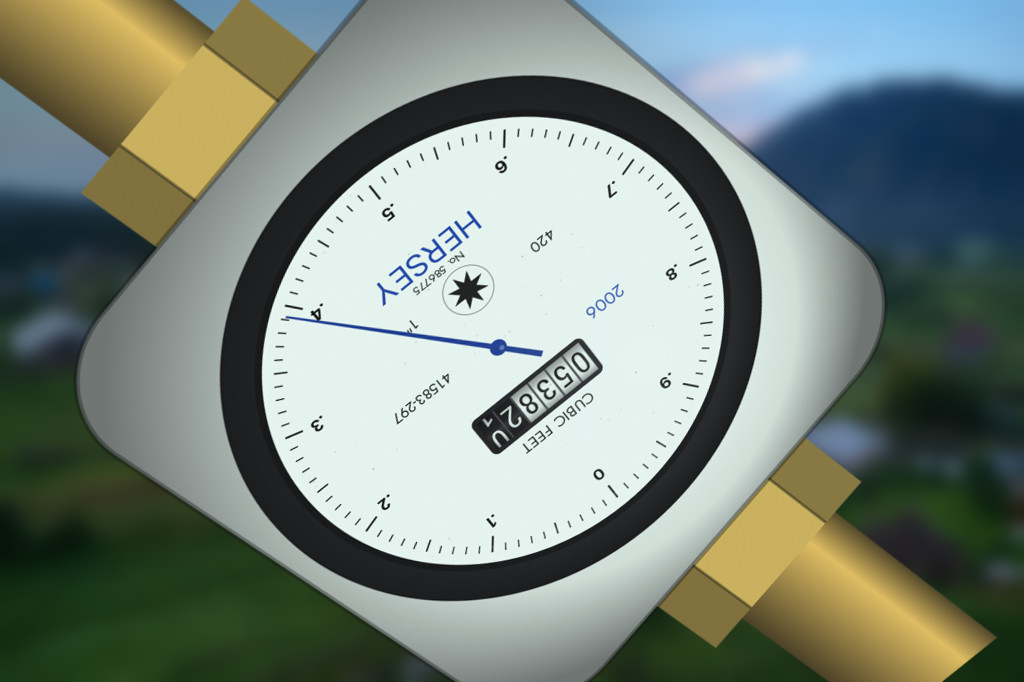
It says {"value": 53820.39, "unit": "ft³"}
